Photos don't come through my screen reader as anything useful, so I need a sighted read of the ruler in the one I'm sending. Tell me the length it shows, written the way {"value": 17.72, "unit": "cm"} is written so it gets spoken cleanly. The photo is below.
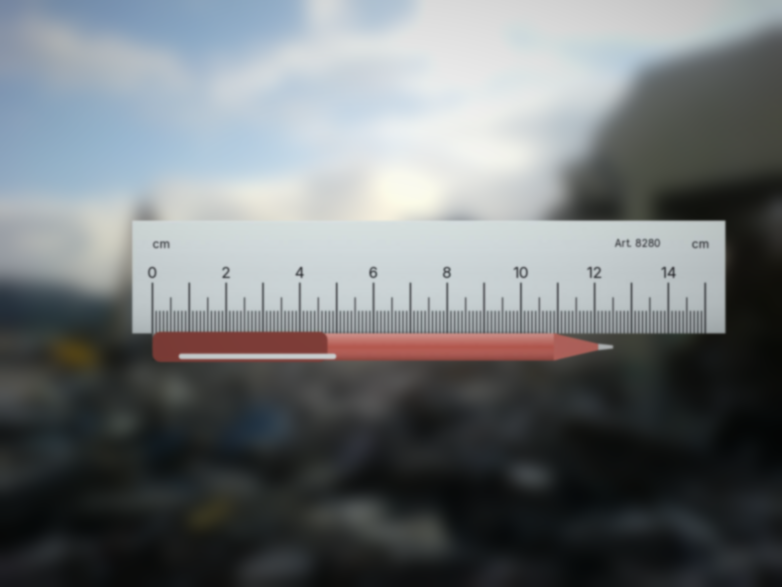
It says {"value": 12.5, "unit": "cm"}
